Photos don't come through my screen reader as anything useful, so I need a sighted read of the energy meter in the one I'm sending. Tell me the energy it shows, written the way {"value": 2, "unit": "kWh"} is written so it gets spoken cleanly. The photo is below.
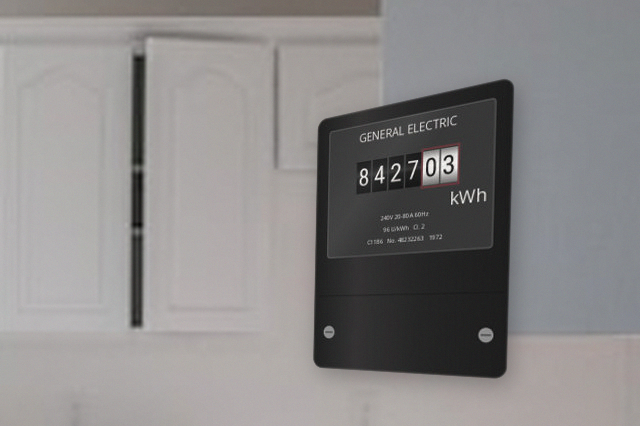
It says {"value": 8427.03, "unit": "kWh"}
